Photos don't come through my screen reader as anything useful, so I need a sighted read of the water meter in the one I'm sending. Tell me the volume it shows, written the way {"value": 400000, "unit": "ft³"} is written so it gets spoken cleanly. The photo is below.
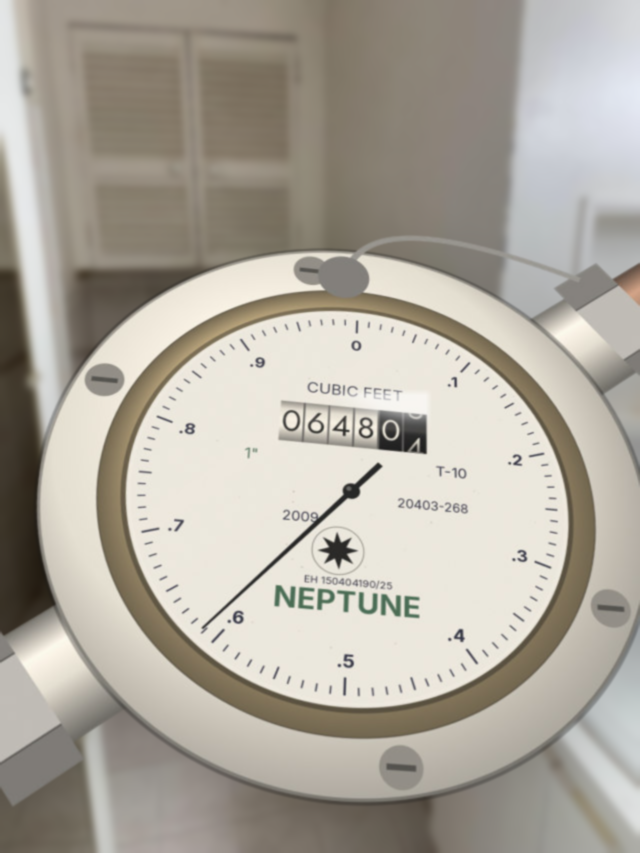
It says {"value": 64803.61, "unit": "ft³"}
